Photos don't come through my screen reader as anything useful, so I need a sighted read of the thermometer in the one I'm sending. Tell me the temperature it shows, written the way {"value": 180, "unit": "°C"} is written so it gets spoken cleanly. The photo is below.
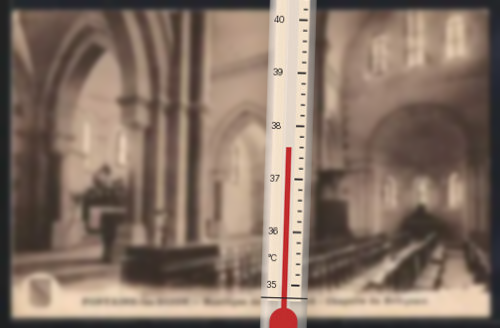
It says {"value": 37.6, "unit": "°C"}
